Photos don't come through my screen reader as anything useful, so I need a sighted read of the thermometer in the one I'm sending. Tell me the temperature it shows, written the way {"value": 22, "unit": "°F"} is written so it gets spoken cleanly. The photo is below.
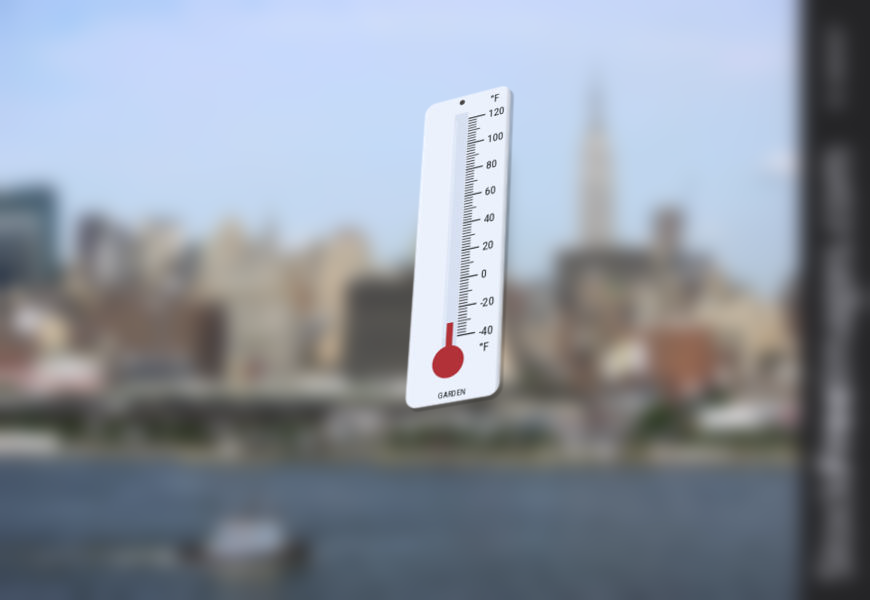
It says {"value": -30, "unit": "°F"}
